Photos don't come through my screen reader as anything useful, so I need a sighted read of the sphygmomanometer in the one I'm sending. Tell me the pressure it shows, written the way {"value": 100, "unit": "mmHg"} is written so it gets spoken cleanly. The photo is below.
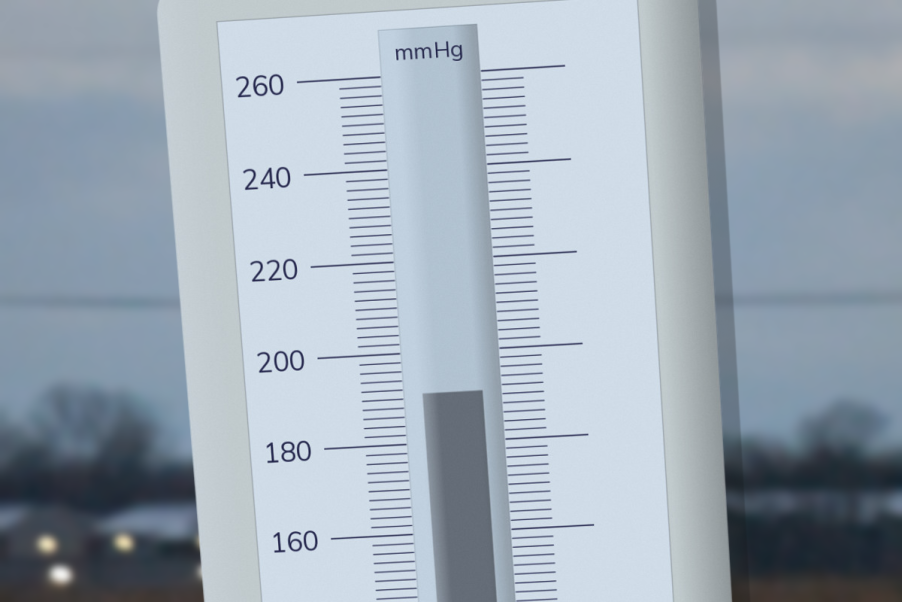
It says {"value": 191, "unit": "mmHg"}
